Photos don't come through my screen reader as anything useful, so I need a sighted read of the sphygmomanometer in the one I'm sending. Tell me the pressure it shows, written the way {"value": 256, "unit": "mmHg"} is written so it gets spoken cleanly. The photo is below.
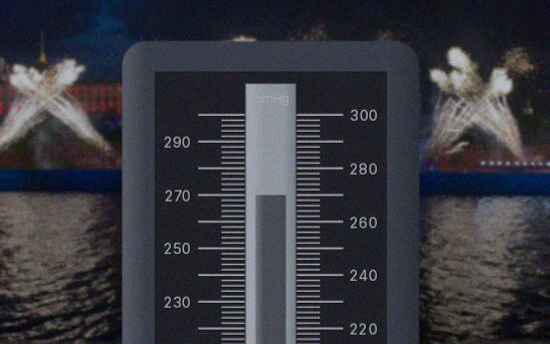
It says {"value": 270, "unit": "mmHg"}
